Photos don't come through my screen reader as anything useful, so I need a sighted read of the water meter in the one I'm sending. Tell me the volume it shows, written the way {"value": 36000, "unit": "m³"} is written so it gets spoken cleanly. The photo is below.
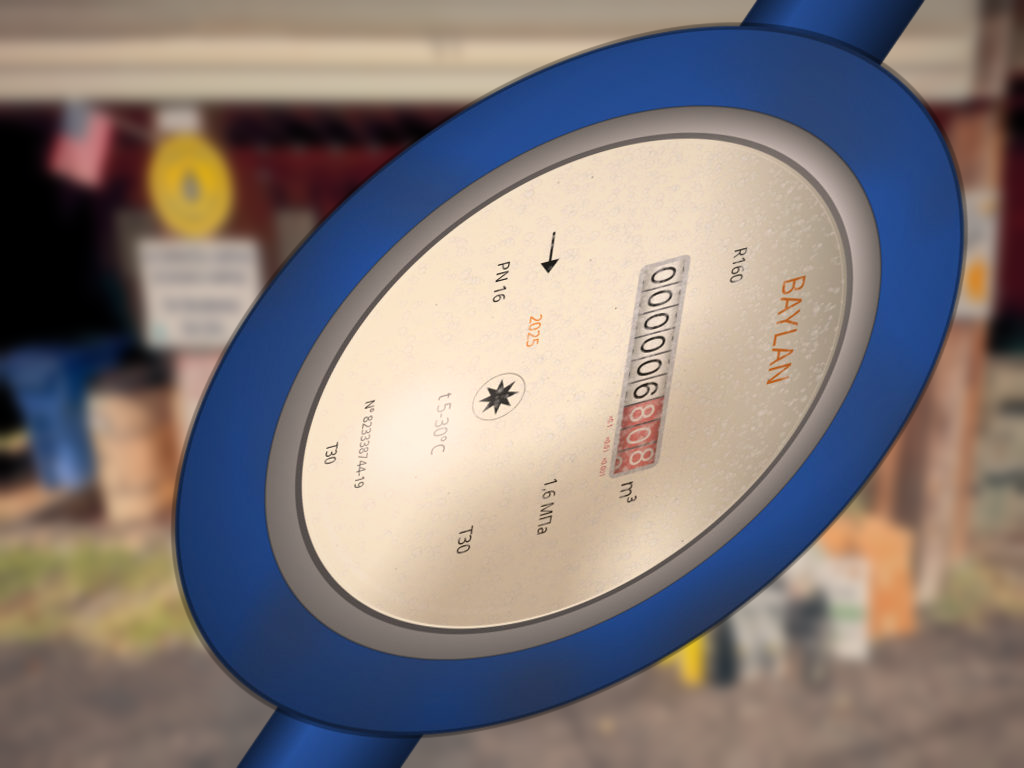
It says {"value": 6.808, "unit": "m³"}
